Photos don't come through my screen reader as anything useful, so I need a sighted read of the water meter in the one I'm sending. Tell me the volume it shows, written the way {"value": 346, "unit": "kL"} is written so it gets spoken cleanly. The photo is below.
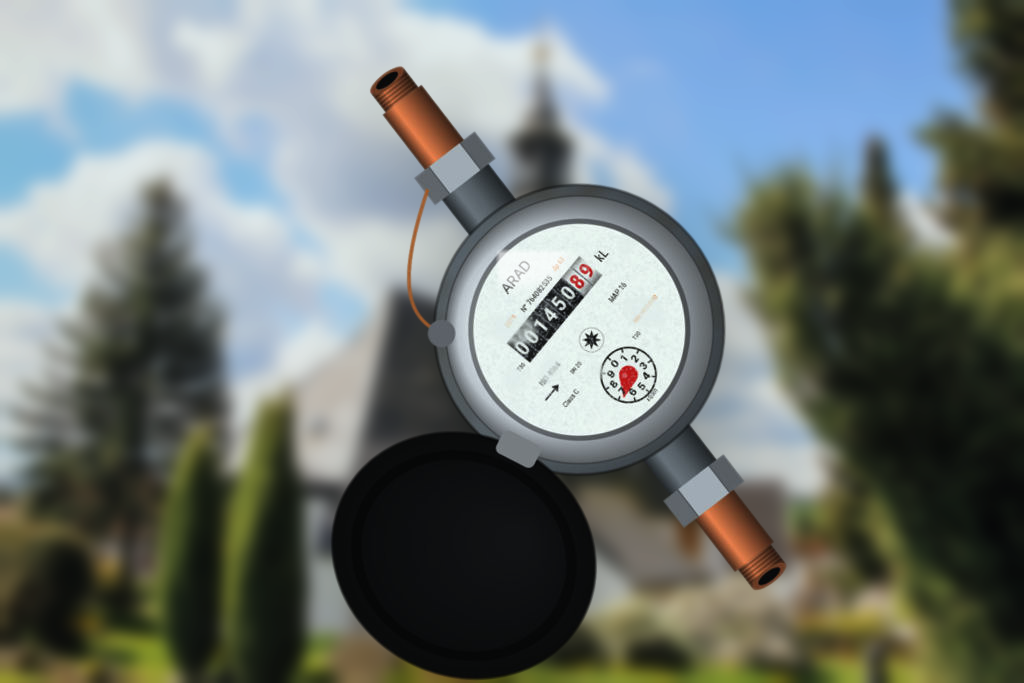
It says {"value": 1450.896, "unit": "kL"}
